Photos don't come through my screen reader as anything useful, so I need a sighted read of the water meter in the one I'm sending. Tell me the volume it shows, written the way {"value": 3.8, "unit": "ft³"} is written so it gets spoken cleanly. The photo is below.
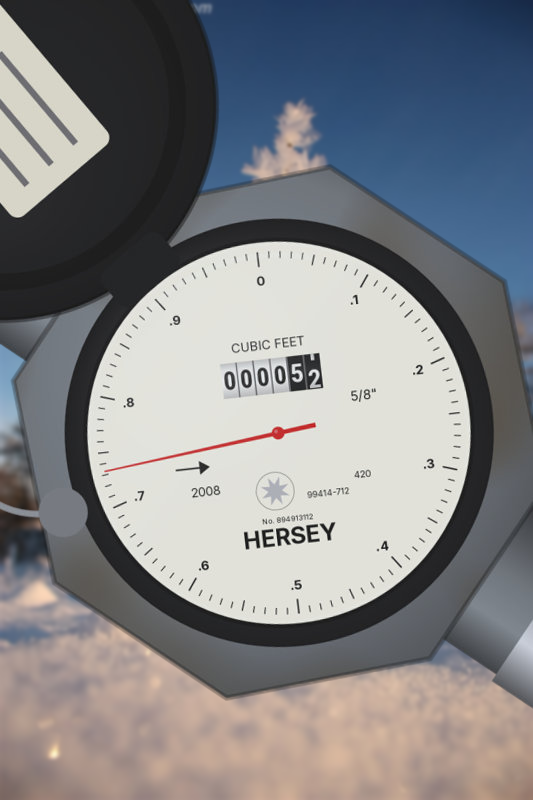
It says {"value": 51.73, "unit": "ft³"}
